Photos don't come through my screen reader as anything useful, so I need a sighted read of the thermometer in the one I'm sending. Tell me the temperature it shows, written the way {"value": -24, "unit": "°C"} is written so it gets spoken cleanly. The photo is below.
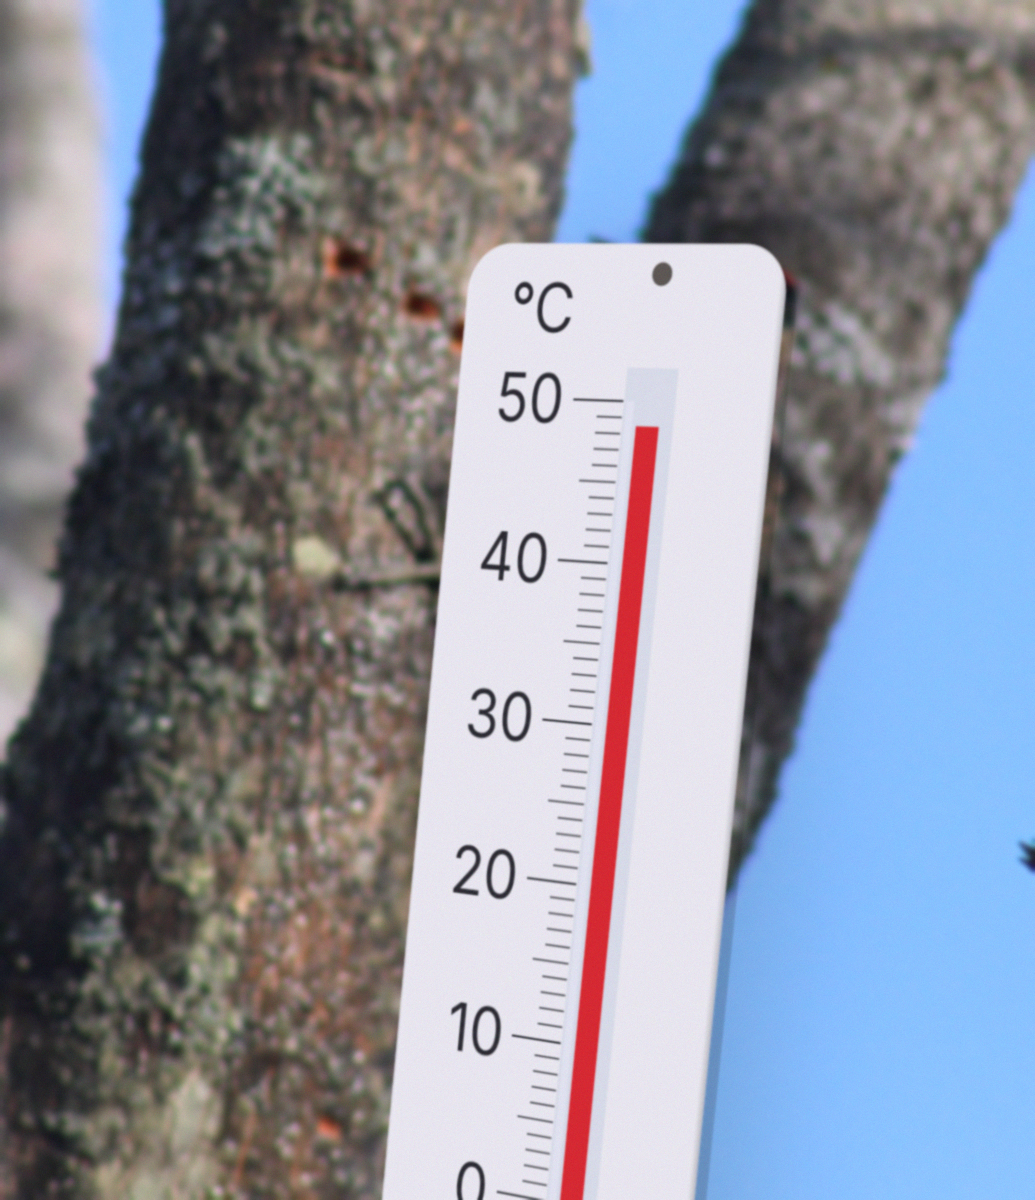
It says {"value": 48.5, "unit": "°C"}
